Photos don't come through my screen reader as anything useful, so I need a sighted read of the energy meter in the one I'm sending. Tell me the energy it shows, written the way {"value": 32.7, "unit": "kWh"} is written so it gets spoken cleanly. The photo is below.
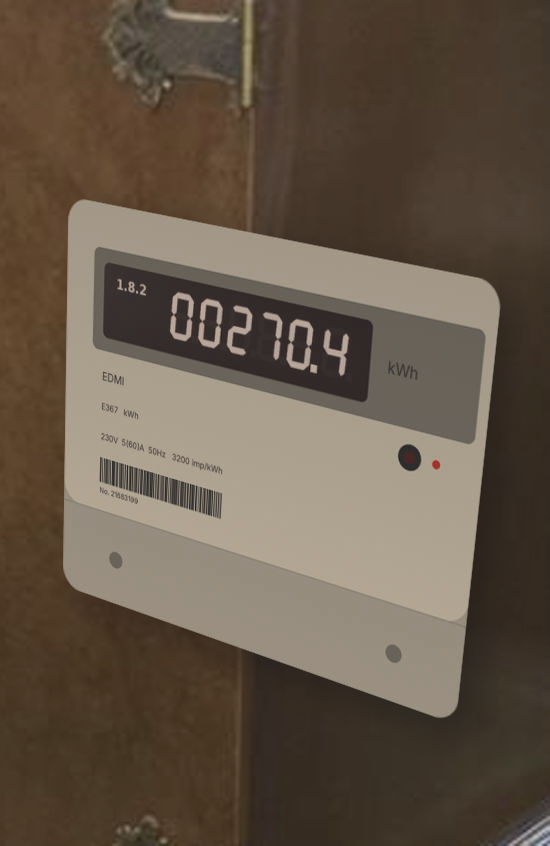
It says {"value": 270.4, "unit": "kWh"}
